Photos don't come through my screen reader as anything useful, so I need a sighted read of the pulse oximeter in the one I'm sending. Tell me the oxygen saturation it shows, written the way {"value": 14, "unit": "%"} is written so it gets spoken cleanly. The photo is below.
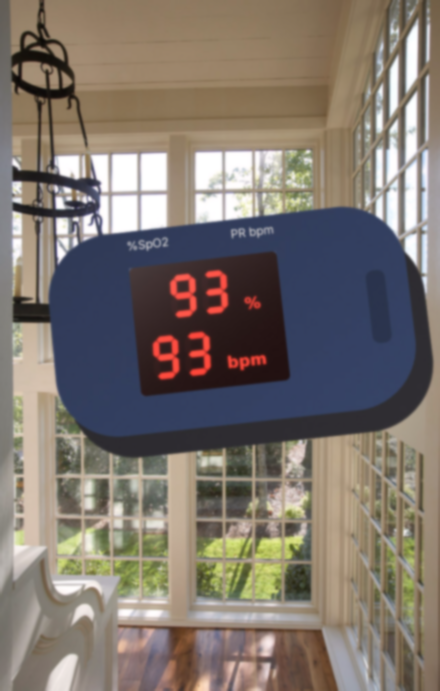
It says {"value": 93, "unit": "%"}
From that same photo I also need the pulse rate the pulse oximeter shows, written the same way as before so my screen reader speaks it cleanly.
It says {"value": 93, "unit": "bpm"}
